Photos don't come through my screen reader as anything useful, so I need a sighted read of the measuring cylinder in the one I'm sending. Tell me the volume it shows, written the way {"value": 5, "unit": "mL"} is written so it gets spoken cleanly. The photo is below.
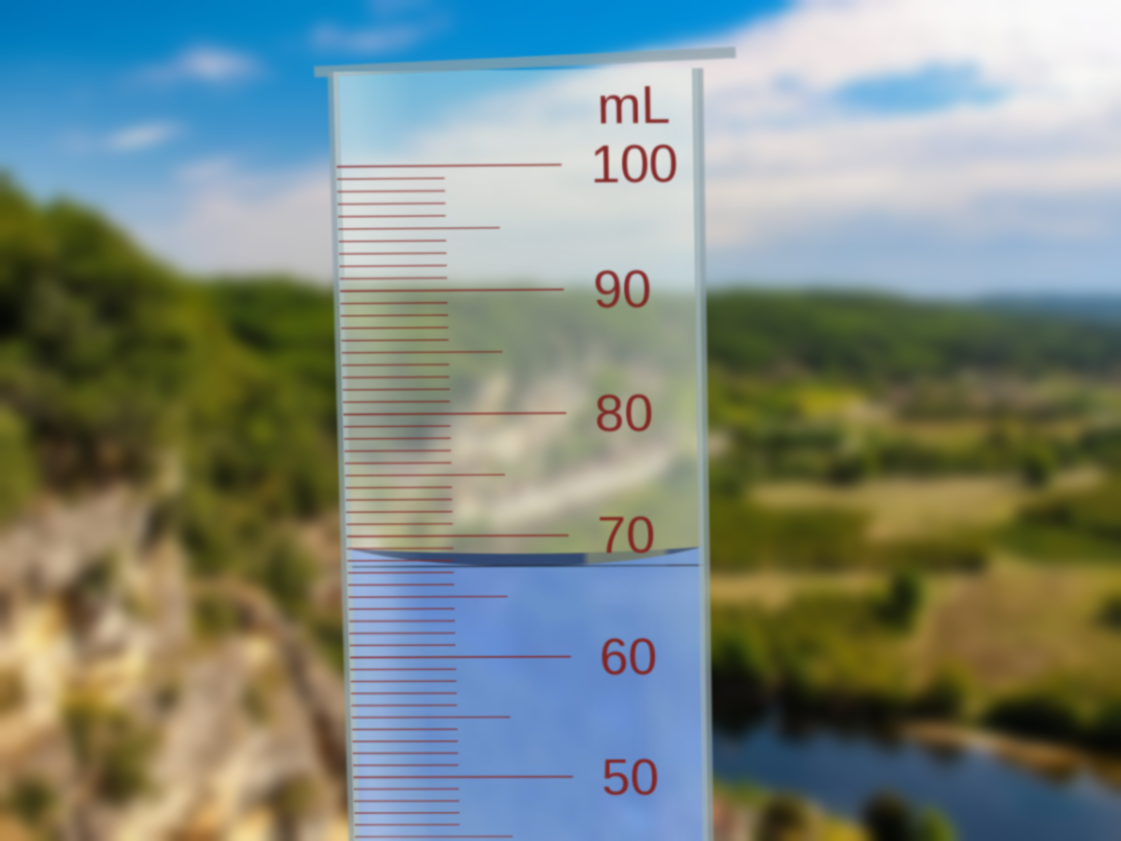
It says {"value": 67.5, "unit": "mL"}
